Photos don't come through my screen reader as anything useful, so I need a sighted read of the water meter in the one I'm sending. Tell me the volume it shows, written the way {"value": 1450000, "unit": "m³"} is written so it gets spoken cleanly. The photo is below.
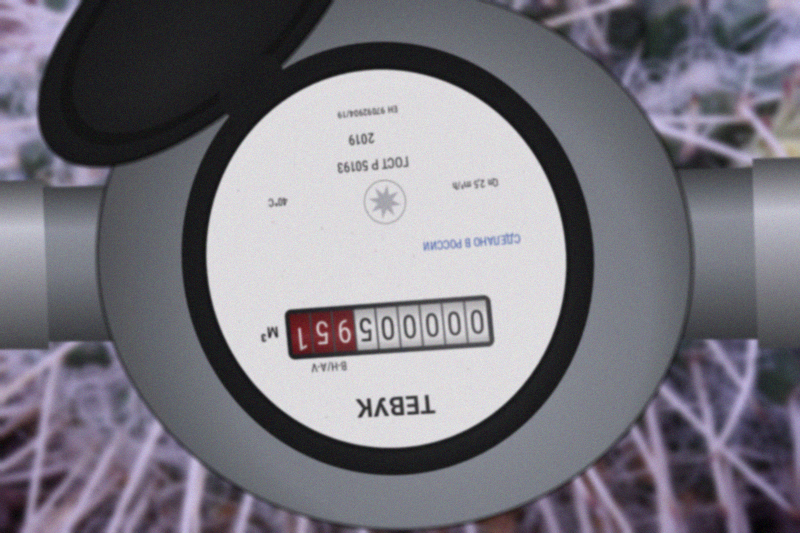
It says {"value": 5.951, "unit": "m³"}
